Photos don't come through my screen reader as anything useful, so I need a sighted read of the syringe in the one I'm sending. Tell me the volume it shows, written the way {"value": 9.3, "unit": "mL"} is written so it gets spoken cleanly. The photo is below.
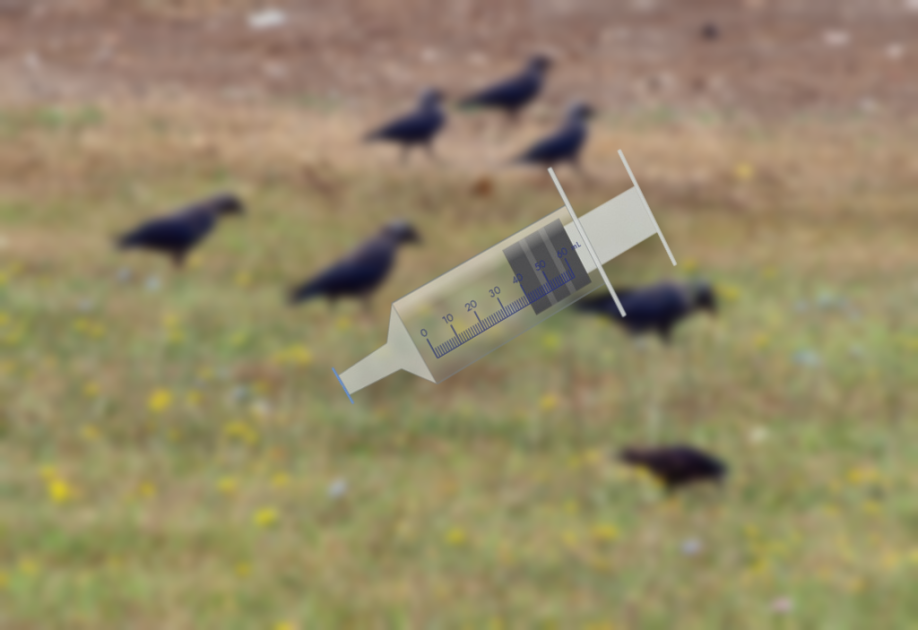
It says {"value": 40, "unit": "mL"}
